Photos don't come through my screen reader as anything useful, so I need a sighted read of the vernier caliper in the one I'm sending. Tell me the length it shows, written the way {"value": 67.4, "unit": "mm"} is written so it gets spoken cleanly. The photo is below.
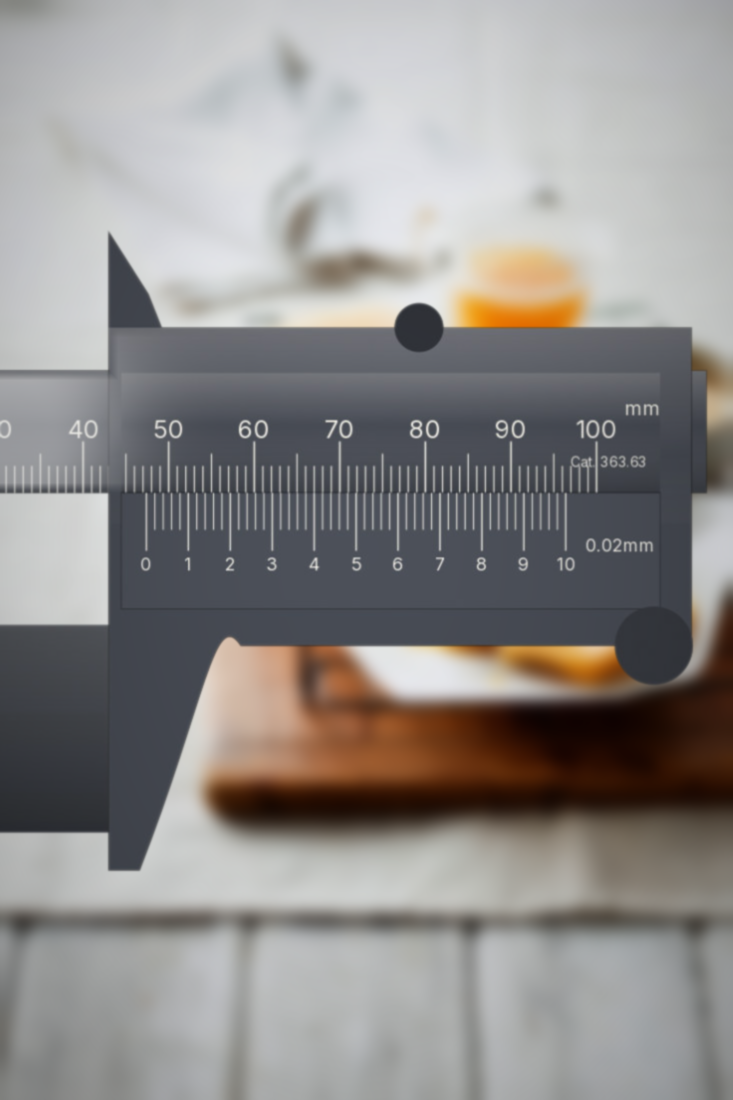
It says {"value": 47.4, "unit": "mm"}
